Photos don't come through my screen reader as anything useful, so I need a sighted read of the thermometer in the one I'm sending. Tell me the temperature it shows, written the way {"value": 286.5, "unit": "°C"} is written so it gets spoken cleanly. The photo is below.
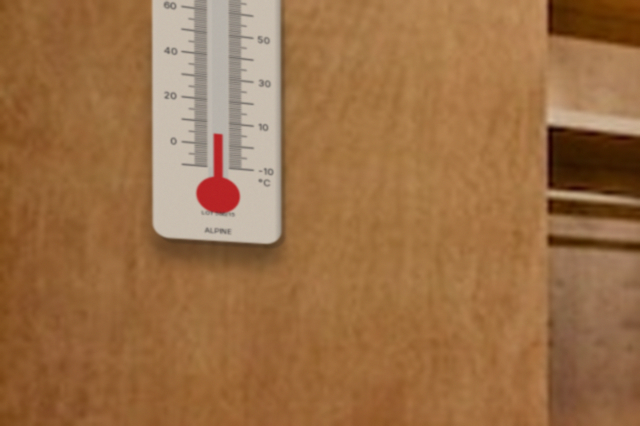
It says {"value": 5, "unit": "°C"}
